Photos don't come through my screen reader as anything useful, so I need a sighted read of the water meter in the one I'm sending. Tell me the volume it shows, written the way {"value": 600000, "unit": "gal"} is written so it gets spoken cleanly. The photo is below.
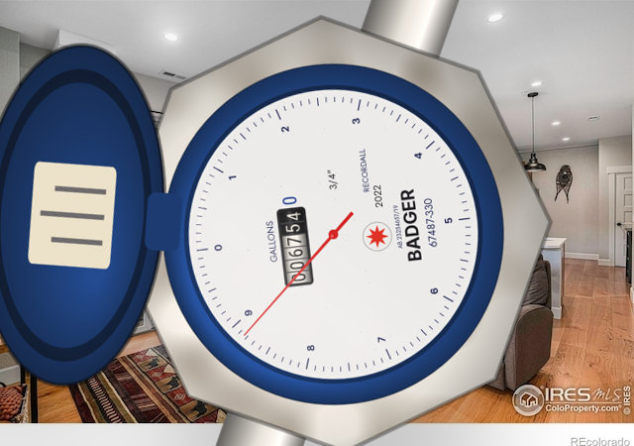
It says {"value": 67538.8, "unit": "gal"}
